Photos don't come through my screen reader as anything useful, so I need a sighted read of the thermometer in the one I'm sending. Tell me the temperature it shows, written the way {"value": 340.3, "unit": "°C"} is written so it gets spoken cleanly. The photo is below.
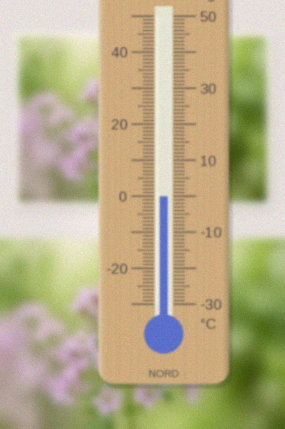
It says {"value": 0, "unit": "°C"}
